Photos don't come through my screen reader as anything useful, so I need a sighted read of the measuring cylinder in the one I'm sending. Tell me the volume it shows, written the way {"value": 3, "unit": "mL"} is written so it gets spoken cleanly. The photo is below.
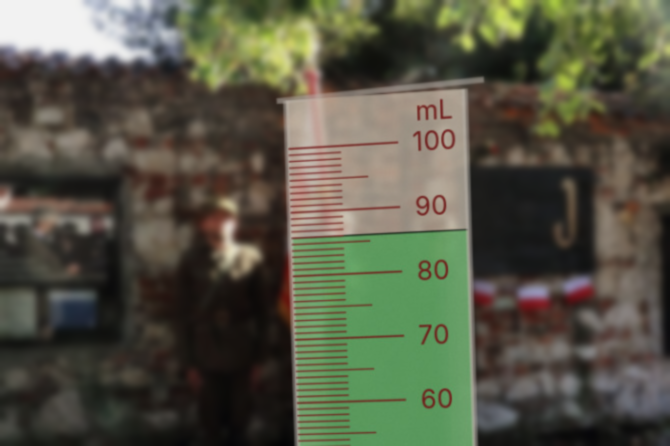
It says {"value": 86, "unit": "mL"}
